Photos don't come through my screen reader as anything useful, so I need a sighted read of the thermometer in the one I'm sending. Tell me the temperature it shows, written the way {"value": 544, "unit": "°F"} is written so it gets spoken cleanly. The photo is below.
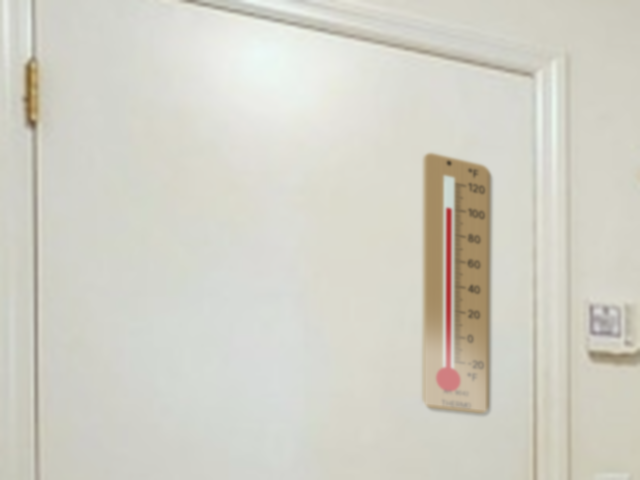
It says {"value": 100, "unit": "°F"}
